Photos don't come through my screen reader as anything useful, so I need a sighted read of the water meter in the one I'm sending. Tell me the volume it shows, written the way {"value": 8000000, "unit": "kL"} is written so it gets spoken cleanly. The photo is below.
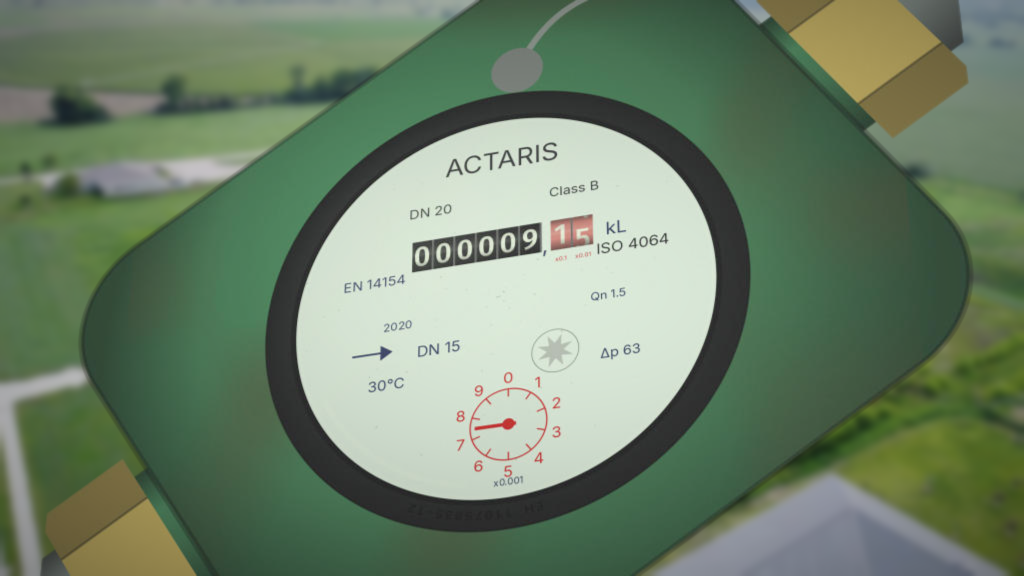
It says {"value": 9.147, "unit": "kL"}
